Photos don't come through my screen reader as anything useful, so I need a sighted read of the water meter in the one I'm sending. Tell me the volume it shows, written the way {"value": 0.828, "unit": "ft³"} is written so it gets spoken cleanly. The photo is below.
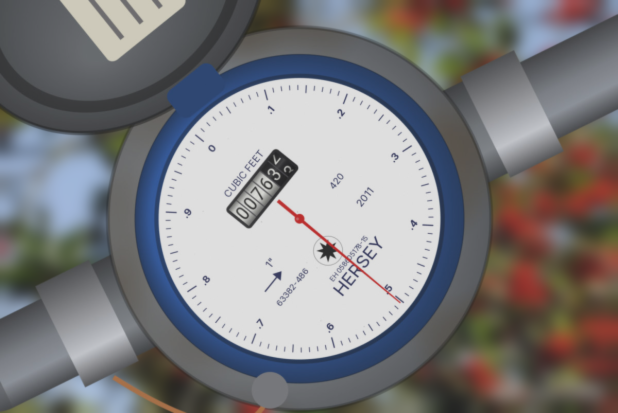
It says {"value": 7632.50, "unit": "ft³"}
